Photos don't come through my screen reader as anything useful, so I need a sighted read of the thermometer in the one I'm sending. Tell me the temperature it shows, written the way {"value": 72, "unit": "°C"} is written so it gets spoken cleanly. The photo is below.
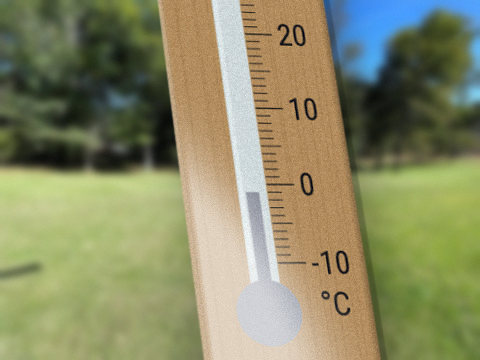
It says {"value": -1, "unit": "°C"}
